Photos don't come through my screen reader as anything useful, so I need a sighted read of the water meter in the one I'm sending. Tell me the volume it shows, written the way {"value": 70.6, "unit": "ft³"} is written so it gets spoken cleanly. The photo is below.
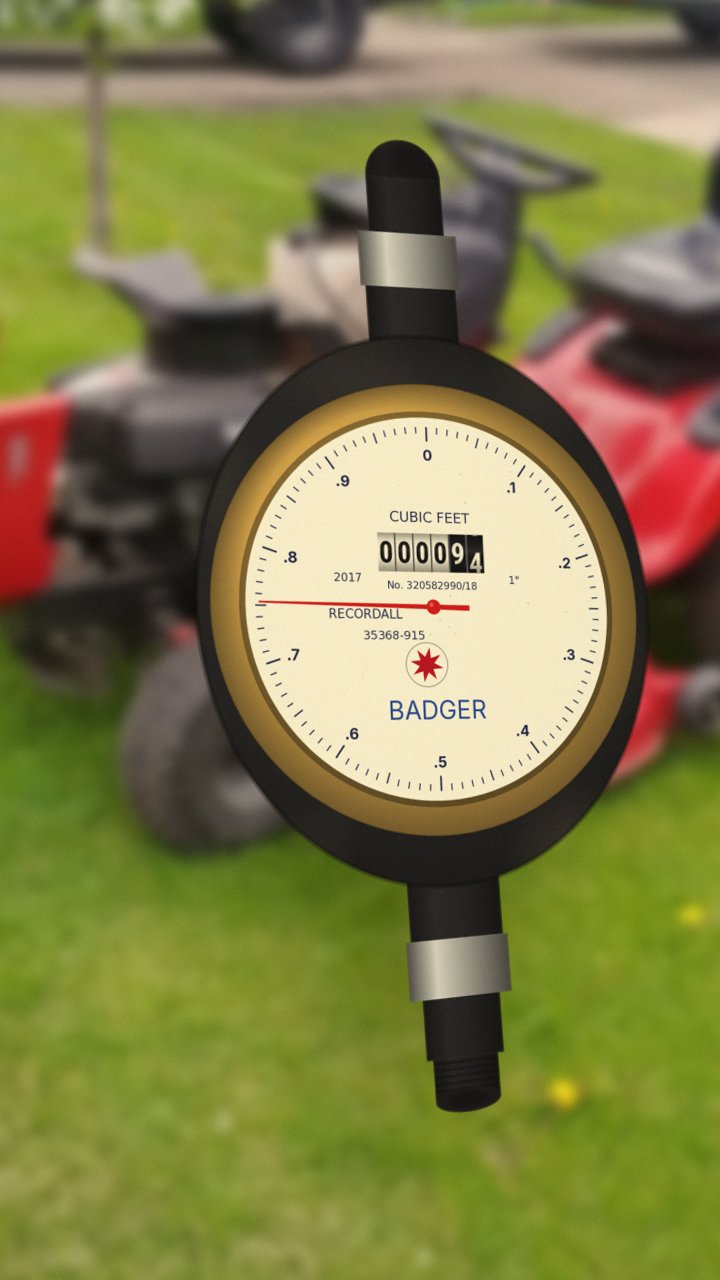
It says {"value": 93.75, "unit": "ft³"}
